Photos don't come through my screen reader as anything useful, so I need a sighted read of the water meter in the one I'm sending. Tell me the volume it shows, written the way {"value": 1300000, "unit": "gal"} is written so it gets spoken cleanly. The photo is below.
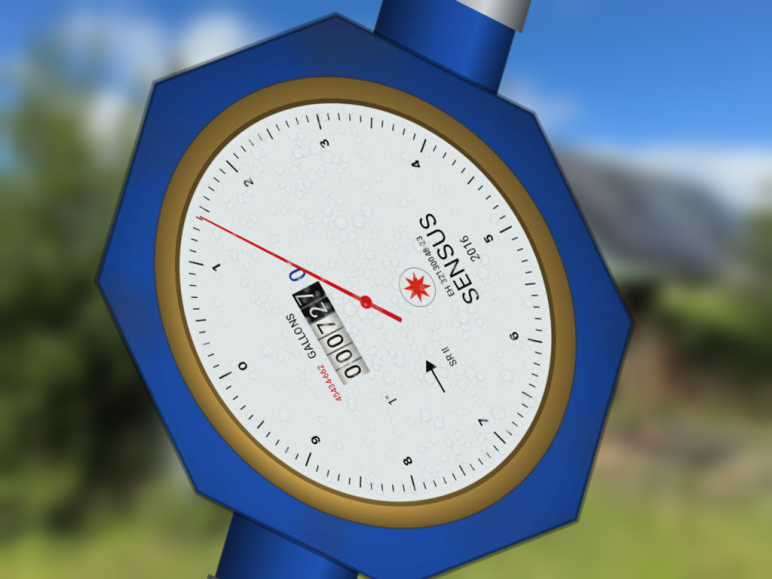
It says {"value": 7271.4, "unit": "gal"}
